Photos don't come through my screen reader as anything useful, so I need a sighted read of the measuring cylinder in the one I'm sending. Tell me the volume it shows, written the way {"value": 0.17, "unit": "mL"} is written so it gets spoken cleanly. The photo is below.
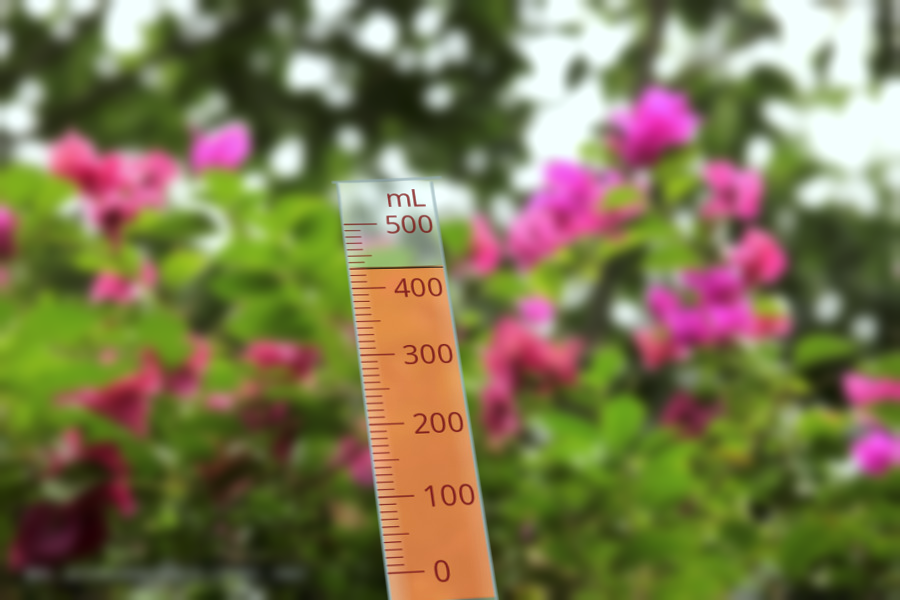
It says {"value": 430, "unit": "mL"}
